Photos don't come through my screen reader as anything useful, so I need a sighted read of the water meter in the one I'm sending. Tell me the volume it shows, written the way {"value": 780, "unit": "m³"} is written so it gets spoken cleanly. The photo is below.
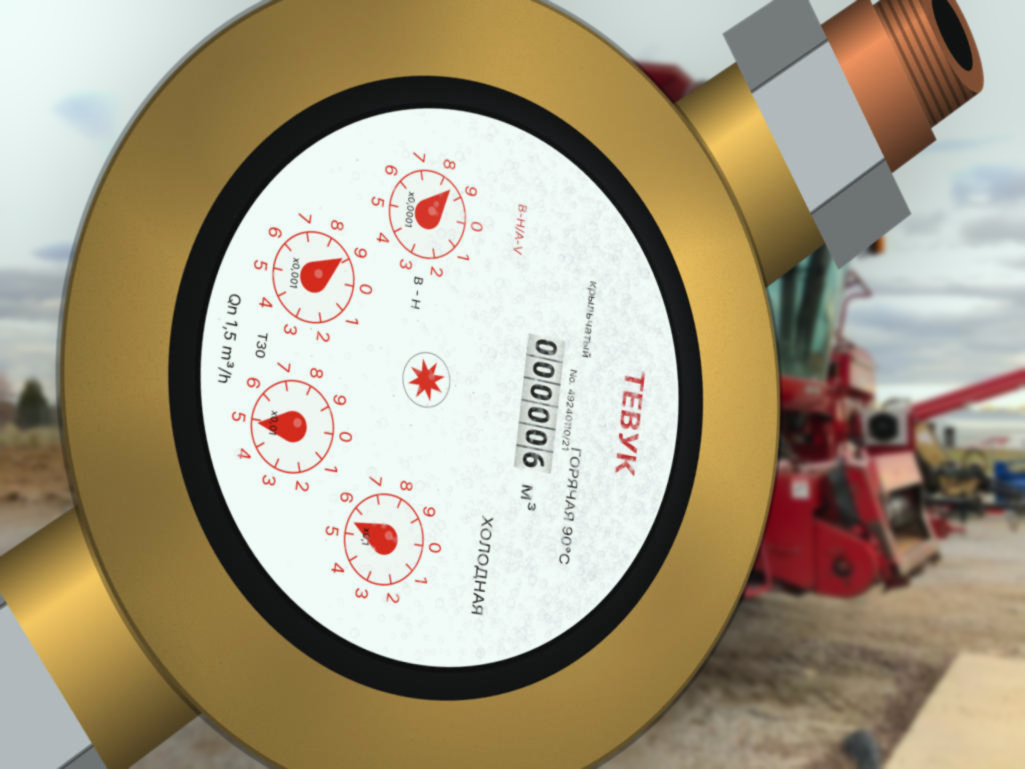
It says {"value": 6.5488, "unit": "m³"}
